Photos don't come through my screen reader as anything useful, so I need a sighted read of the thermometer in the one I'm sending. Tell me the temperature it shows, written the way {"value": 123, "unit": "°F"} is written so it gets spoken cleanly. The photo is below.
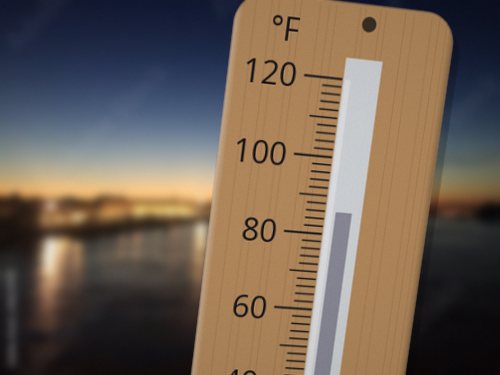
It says {"value": 86, "unit": "°F"}
